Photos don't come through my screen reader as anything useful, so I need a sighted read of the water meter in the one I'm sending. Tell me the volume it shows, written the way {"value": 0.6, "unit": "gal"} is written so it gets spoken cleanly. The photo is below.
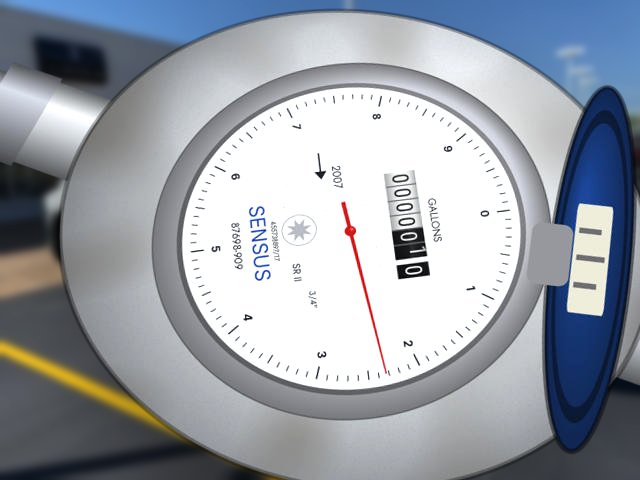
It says {"value": 12.3, "unit": "gal"}
